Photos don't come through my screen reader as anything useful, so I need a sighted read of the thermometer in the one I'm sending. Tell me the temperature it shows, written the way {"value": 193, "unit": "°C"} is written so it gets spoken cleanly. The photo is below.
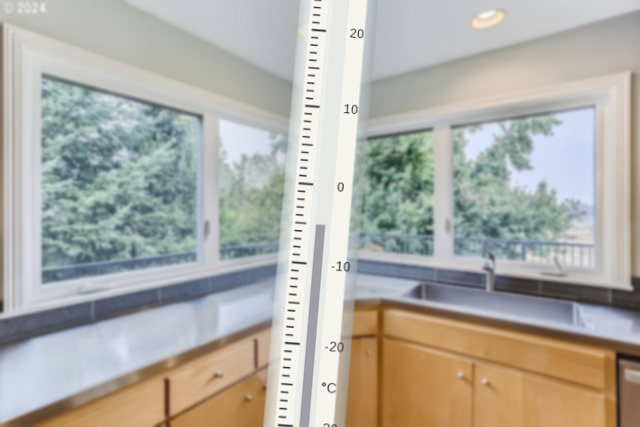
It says {"value": -5, "unit": "°C"}
